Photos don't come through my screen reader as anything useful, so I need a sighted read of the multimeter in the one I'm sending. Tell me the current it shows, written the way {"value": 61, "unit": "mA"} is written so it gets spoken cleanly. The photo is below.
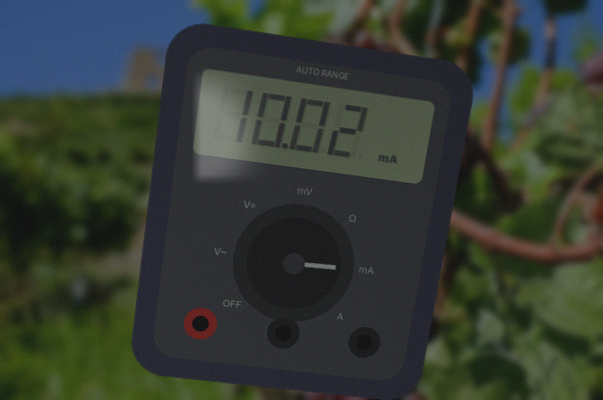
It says {"value": 10.02, "unit": "mA"}
